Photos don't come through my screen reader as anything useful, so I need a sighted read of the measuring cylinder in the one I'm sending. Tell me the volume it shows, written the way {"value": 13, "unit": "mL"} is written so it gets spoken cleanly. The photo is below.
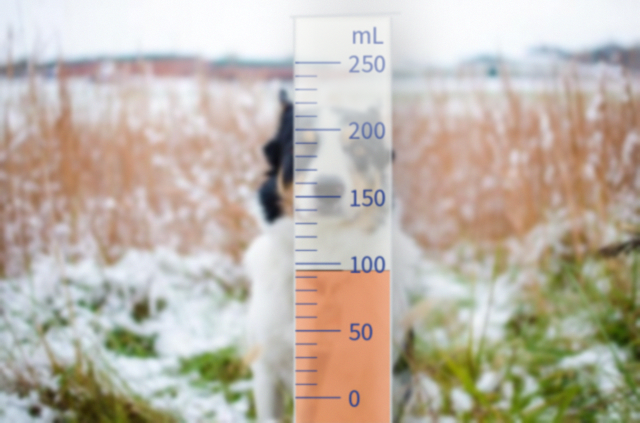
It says {"value": 95, "unit": "mL"}
